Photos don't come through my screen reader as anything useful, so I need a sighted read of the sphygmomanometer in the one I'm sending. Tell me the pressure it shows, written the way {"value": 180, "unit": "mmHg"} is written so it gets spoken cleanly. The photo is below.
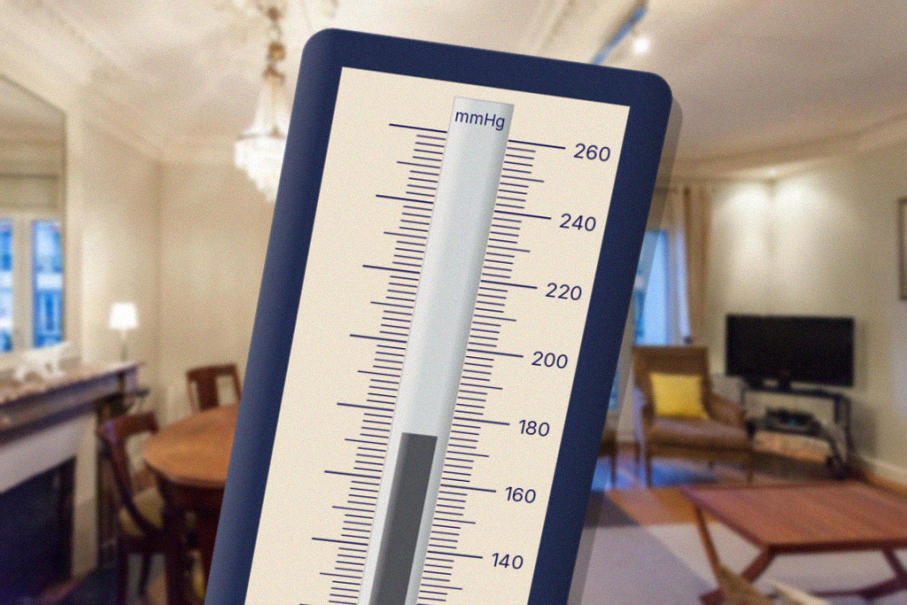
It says {"value": 174, "unit": "mmHg"}
